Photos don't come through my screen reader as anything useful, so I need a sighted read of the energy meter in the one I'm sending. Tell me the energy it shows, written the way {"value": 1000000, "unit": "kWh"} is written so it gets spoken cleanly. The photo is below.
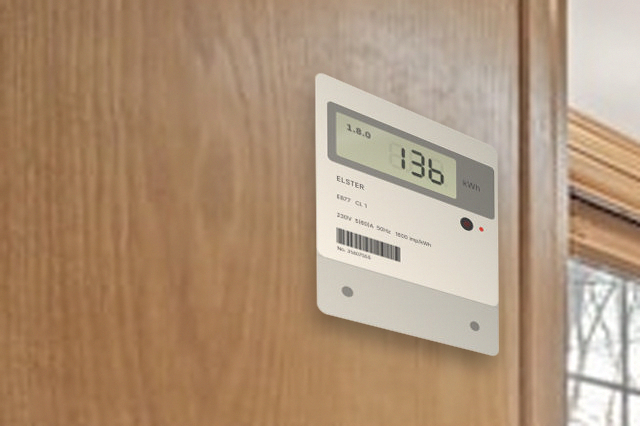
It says {"value": 136, "unit": "kWh"}
